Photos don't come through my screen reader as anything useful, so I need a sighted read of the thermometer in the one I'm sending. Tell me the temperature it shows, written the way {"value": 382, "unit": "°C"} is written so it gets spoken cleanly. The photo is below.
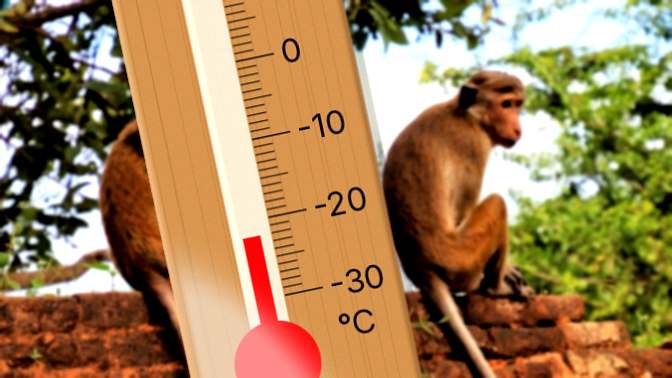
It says {"value": -22, "unit": "°C"}
